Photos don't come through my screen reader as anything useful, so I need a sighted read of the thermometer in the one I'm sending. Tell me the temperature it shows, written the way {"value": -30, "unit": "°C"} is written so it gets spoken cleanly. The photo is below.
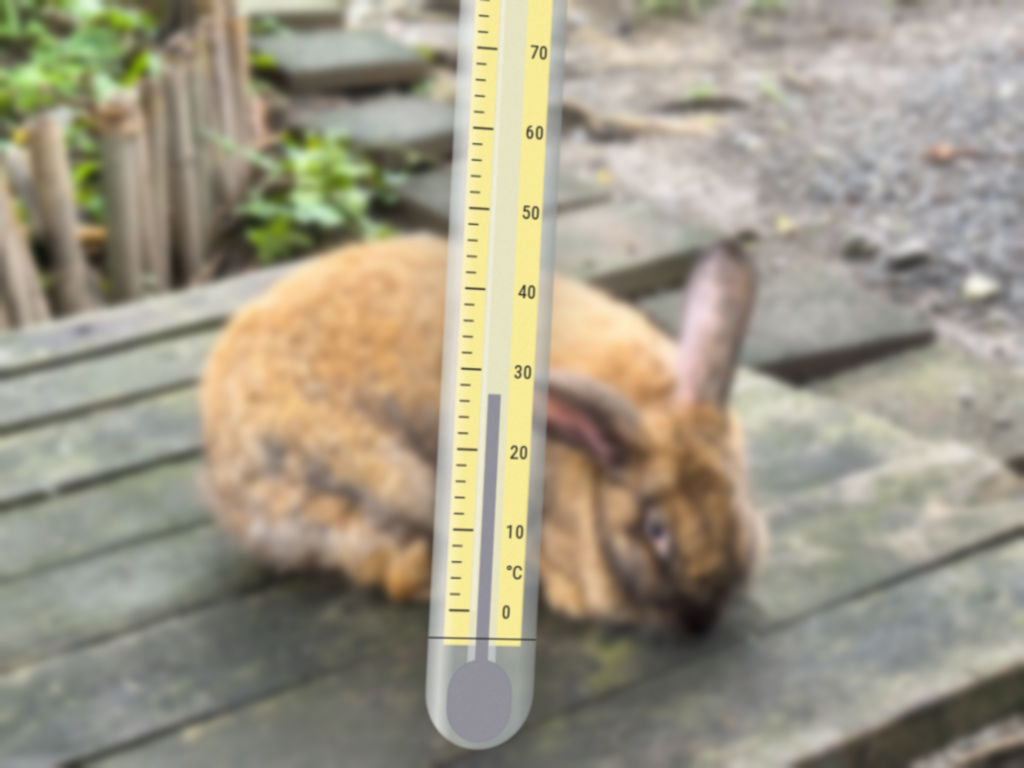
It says {"value": 27, "unit": "°C"}
